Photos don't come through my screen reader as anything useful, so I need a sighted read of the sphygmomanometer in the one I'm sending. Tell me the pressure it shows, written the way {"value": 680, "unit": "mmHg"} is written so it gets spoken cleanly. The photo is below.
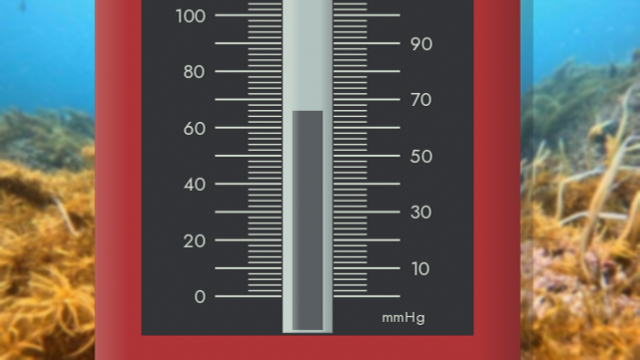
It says {"value": 66, "unit": "mmHg"}
